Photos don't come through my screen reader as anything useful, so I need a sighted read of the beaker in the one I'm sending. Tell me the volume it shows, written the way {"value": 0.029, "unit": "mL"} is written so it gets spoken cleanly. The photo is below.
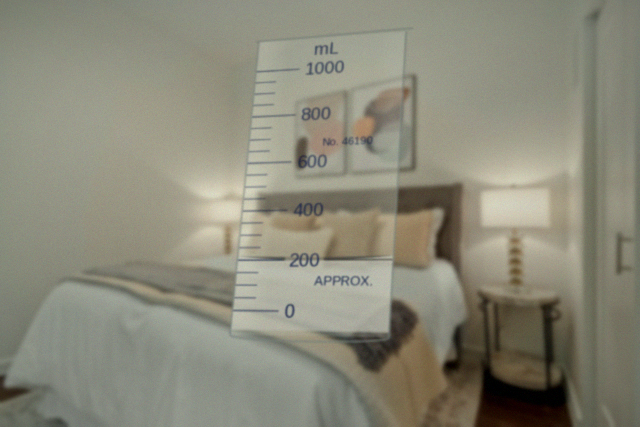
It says {"value": 200, "unit": "mL"}
